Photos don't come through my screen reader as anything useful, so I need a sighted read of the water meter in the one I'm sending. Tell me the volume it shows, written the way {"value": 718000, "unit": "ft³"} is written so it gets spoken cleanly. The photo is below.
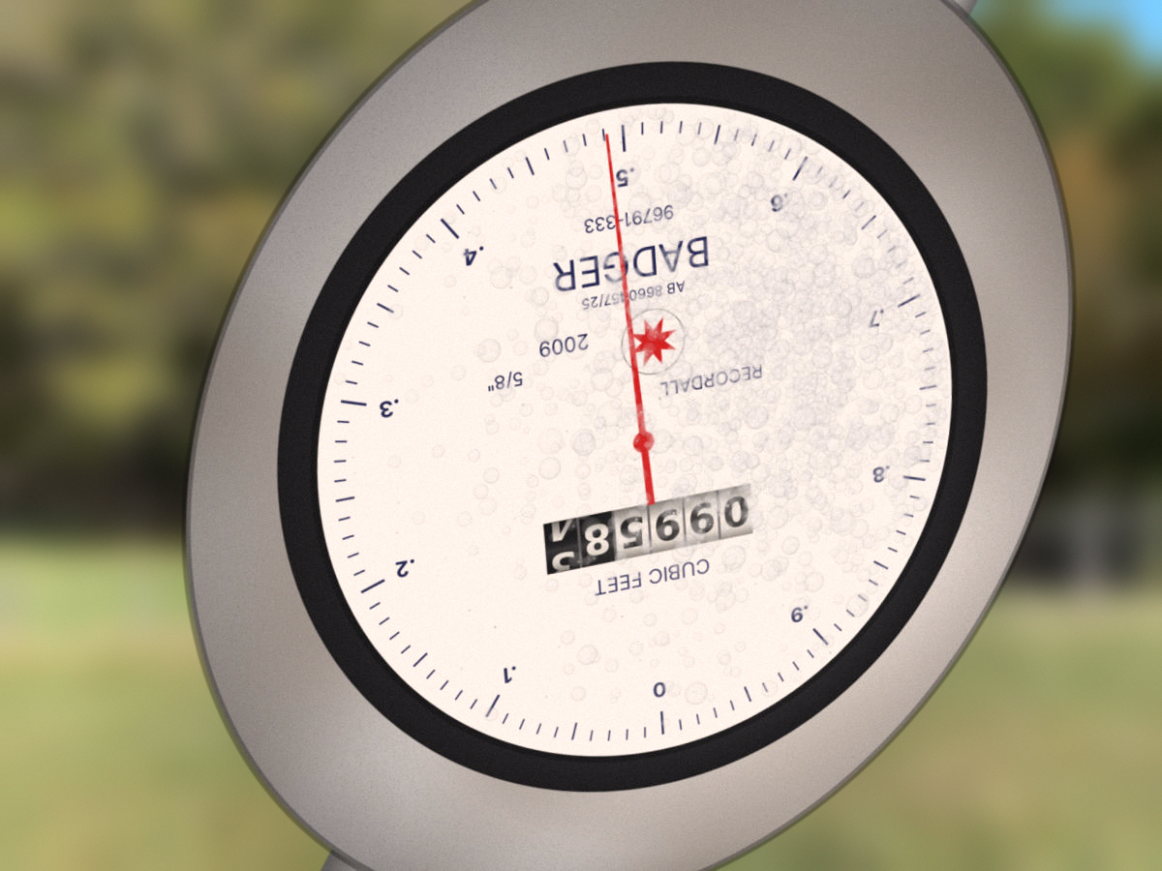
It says {"value": 99583.49, "unit": "ft³"}
